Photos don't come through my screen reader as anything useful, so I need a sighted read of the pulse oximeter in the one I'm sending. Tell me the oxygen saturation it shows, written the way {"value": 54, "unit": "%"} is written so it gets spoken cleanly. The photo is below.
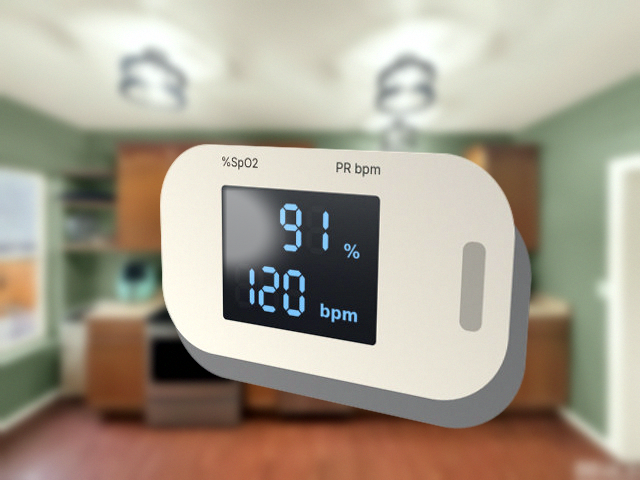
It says {"value": 91, "unit": "%"}
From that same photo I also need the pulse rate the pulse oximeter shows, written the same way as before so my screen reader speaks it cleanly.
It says {"value": 120, "unit": "bpm"}
